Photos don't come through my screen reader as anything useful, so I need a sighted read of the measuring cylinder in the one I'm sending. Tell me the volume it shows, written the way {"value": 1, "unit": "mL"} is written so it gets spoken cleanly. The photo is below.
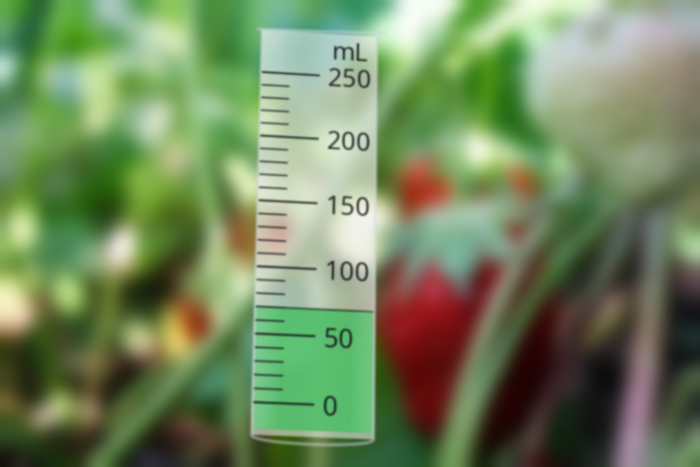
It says {"value": 70, "unit": "mL"}
